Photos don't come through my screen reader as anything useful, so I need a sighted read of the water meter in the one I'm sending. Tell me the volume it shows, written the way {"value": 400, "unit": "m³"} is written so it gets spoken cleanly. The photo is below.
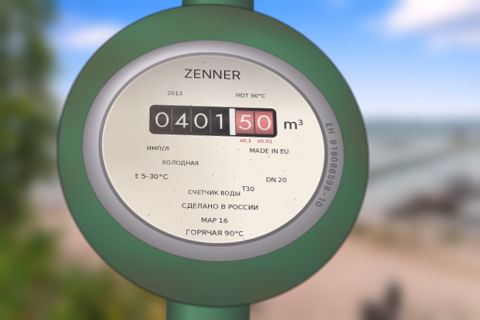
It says {"value": 401.50, "unit": "m³"}
